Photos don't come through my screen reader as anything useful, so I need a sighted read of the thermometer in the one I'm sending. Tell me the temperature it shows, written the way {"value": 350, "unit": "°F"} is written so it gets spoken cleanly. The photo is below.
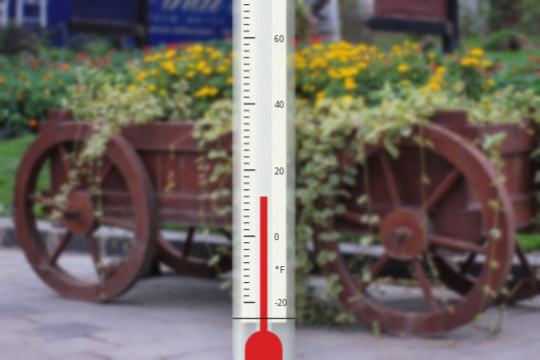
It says {"value": 12, "unit": "°F"}
